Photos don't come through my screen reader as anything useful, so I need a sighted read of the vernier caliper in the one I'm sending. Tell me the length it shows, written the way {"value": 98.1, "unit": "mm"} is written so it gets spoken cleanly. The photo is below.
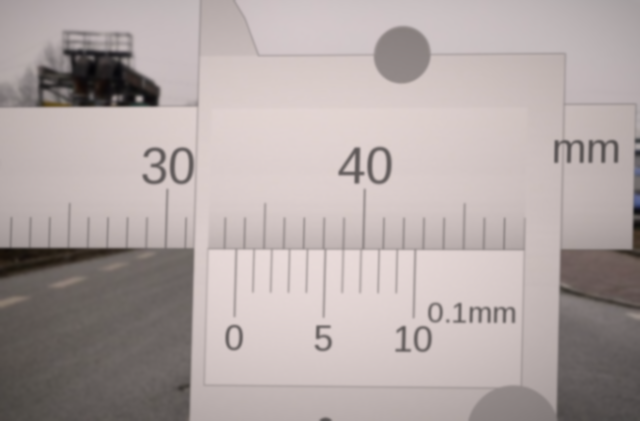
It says {"value": 33.6, "unit": "mm"}
